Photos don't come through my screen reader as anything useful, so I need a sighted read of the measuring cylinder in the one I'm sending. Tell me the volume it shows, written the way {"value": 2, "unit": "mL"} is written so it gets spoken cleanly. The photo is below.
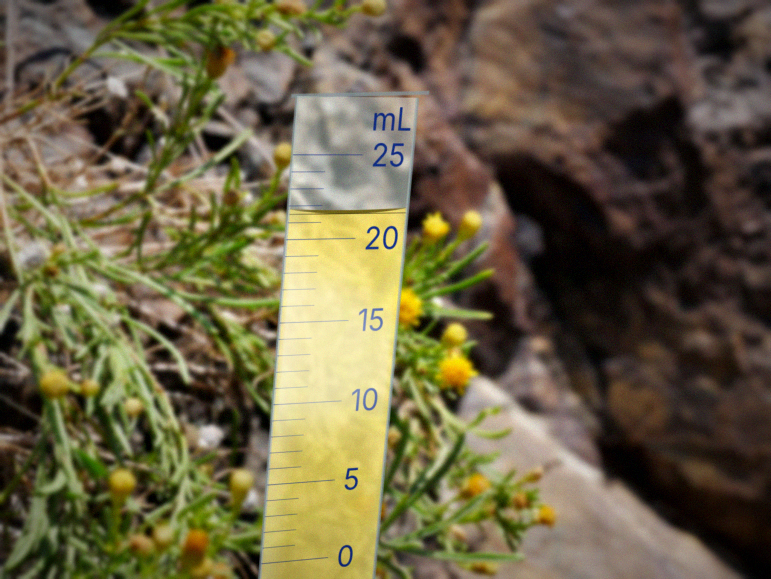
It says {"value": 21.5, "unit": "mL"}
